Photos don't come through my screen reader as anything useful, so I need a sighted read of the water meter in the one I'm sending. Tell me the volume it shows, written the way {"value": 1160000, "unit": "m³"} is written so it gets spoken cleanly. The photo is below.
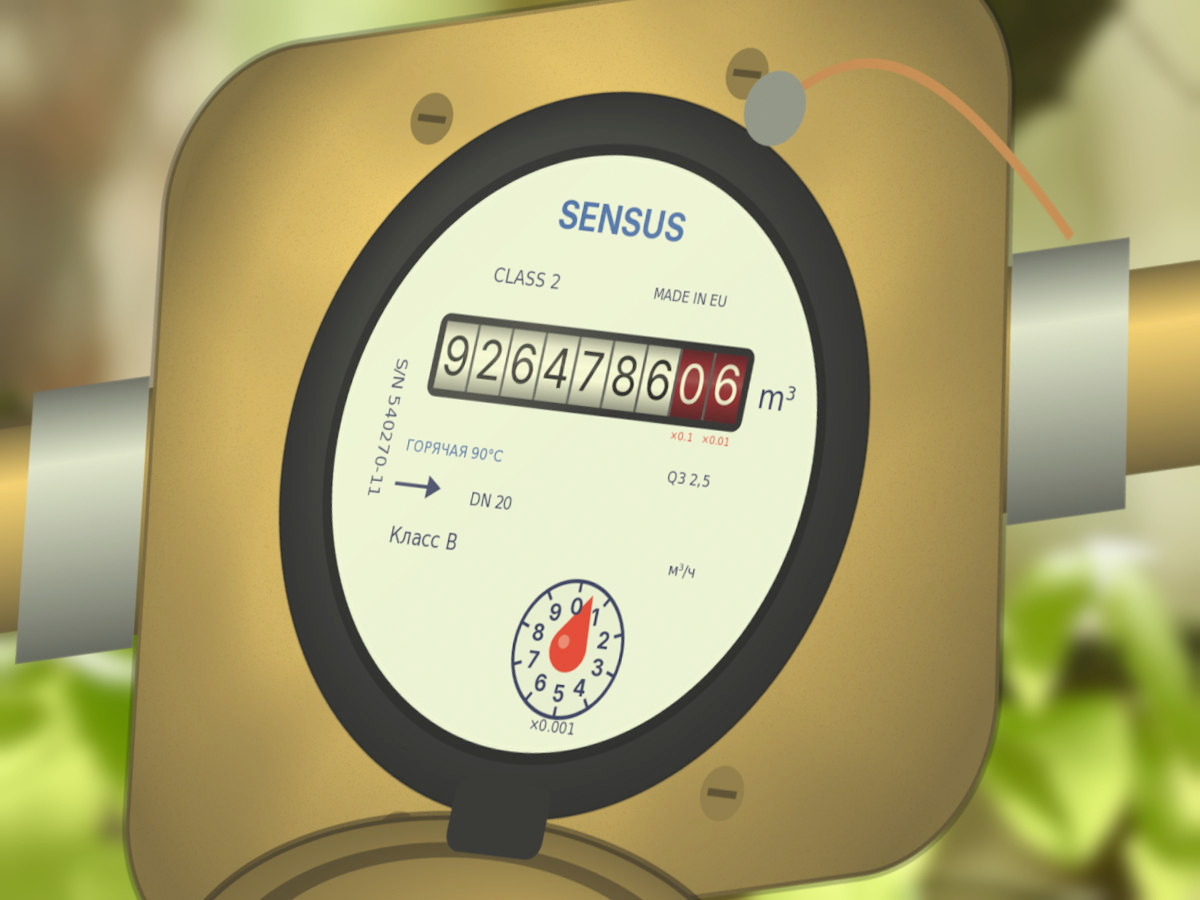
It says {"value": 9264786.060, "unit": "m³"}
